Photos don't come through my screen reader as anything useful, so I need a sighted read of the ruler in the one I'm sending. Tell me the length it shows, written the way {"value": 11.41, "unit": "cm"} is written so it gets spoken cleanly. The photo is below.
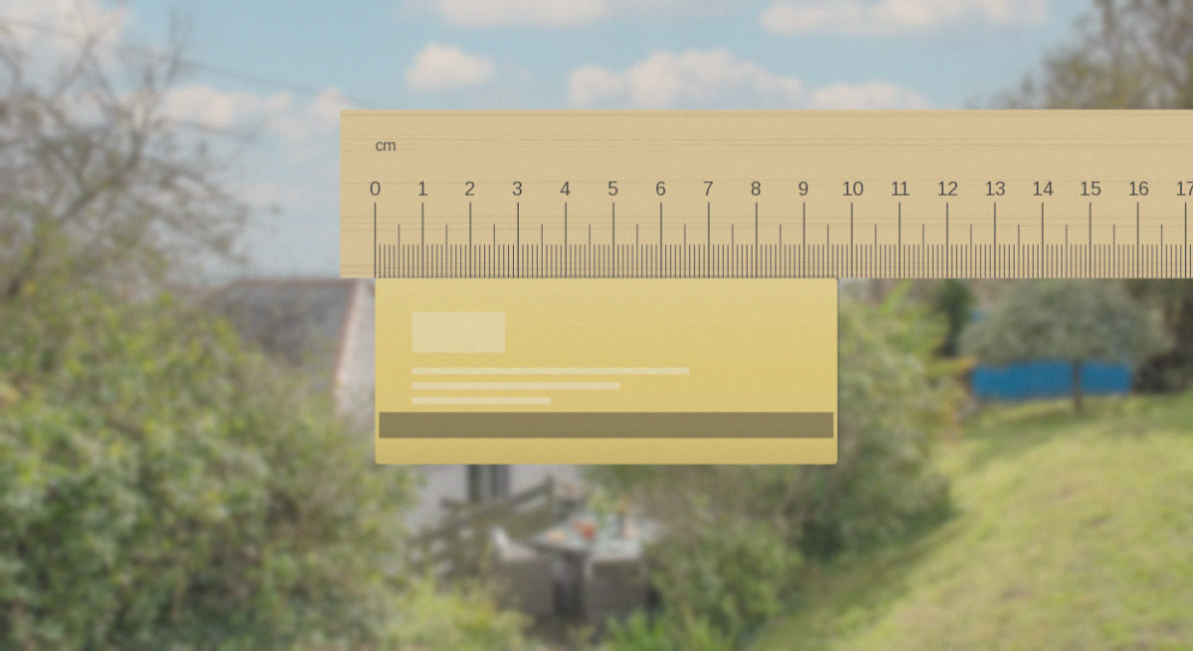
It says {"value": 9.7, "unit": "cm"}
